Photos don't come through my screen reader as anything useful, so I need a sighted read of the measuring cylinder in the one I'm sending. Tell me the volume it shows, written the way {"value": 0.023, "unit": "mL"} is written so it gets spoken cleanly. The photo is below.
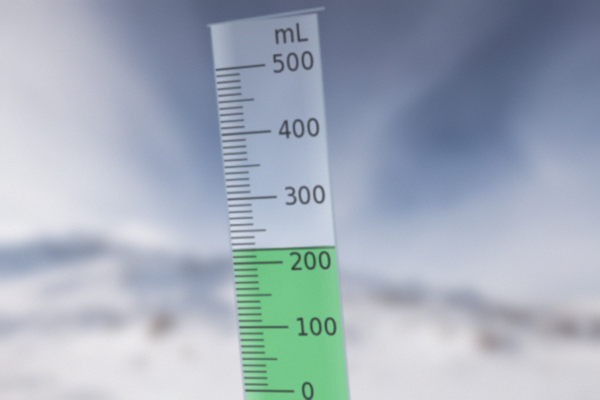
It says {"value": 220, "unit": "mL"}
